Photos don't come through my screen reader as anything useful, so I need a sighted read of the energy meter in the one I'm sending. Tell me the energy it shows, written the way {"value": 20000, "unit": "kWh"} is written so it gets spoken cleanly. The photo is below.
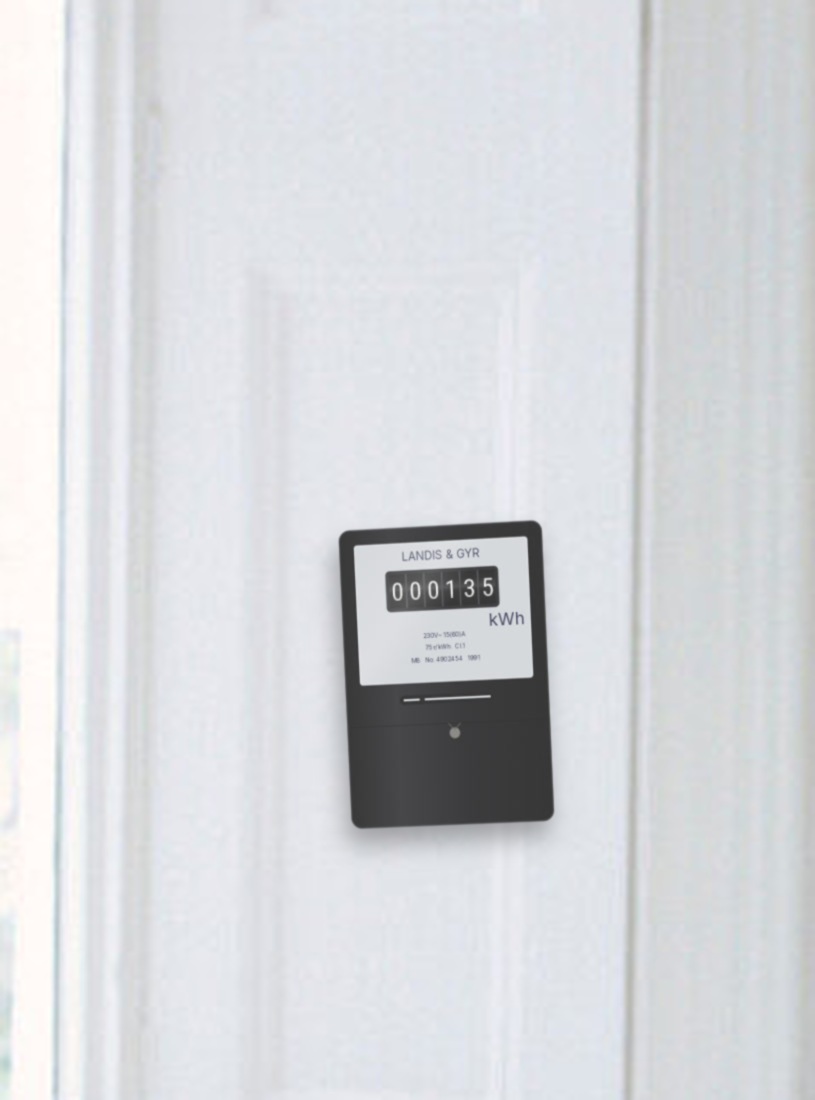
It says {"value": 135, "unit": "kWh"}
